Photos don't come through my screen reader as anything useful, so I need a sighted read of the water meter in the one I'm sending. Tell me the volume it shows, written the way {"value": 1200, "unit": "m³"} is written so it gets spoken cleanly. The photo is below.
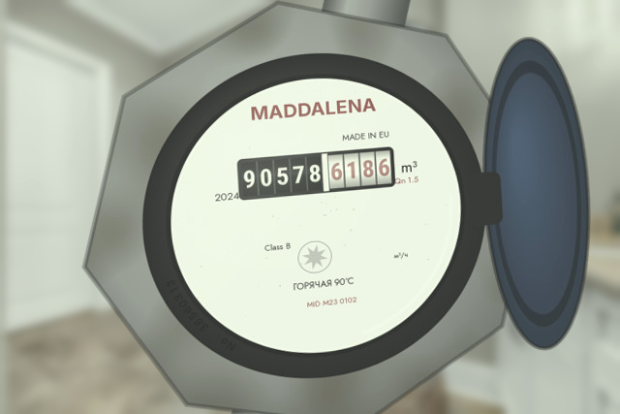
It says {"value": 90578.6186, "unit": "m³"}
